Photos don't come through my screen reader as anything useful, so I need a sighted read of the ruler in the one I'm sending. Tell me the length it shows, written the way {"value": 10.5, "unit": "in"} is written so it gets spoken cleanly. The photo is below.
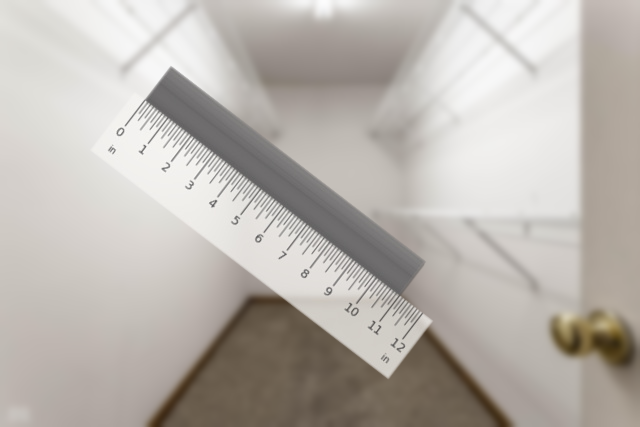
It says {"value": 11, "unit": "in"}
